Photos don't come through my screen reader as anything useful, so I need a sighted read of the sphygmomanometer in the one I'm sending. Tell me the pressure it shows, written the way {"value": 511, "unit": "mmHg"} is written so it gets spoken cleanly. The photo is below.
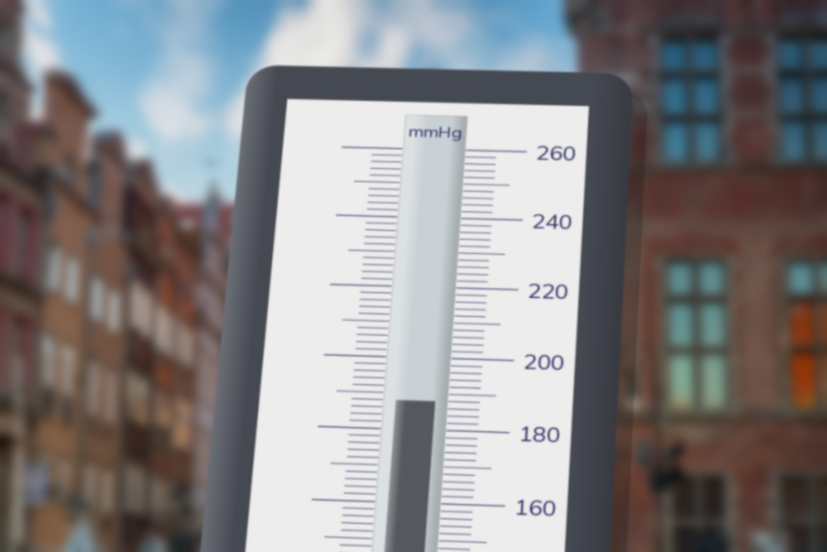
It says {"value": 188, "unit": "mmHg"}
